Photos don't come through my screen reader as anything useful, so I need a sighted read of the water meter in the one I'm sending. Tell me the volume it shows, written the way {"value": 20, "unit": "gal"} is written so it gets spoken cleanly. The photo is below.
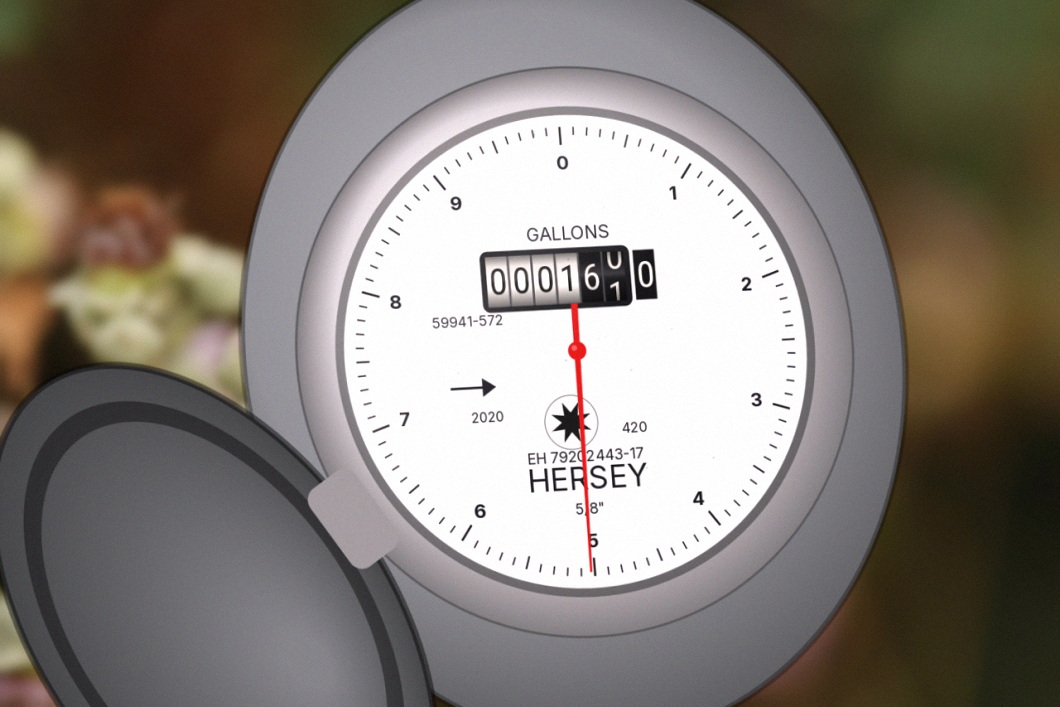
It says {"value": 1605.0, "unit": "gal"}
